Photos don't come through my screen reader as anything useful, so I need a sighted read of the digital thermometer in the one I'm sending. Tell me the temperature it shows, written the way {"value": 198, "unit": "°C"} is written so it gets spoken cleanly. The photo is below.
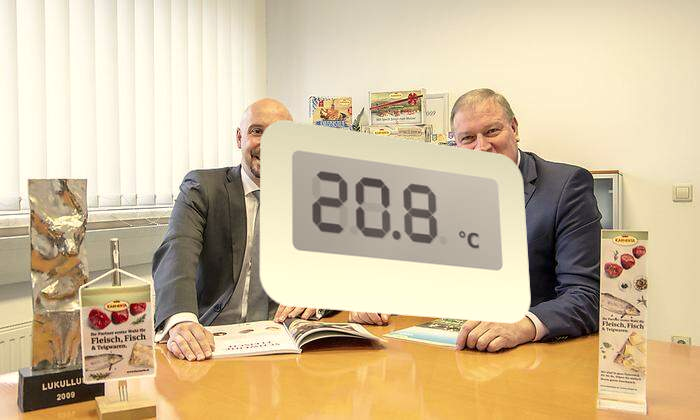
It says {"value": 20.8, "unit": "°C"}
